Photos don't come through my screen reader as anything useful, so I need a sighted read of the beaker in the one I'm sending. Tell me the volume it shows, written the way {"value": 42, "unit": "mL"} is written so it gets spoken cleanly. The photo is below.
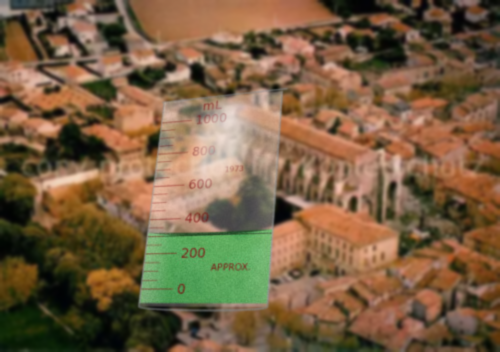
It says {"value": 300, "unit": "mL"}
